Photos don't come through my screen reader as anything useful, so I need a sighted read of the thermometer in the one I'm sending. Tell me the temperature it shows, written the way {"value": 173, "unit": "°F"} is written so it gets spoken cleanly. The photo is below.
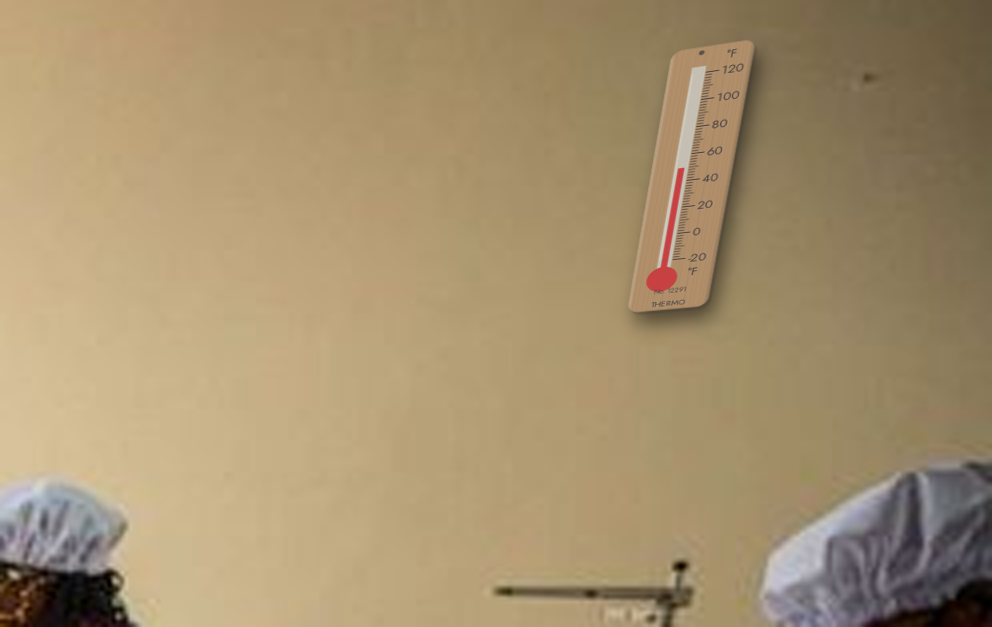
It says {"value": 50, "unit": "°F"}
